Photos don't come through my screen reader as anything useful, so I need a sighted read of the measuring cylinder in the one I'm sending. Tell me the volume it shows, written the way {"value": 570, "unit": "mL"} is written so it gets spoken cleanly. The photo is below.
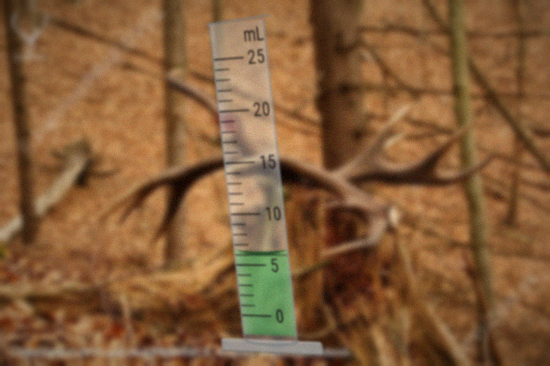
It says {"value": 6, "unit": "mL"}
